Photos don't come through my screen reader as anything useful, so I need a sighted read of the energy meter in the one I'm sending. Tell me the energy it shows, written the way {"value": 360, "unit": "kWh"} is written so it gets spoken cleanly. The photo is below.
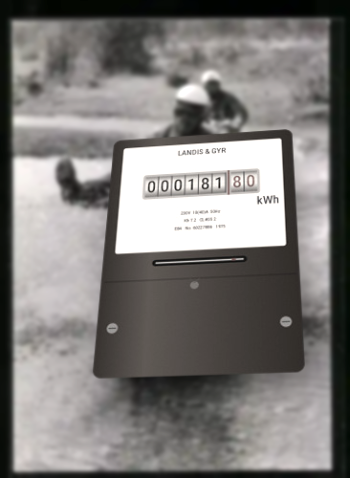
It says {"value": 181.80, "unit": "kWh"}
